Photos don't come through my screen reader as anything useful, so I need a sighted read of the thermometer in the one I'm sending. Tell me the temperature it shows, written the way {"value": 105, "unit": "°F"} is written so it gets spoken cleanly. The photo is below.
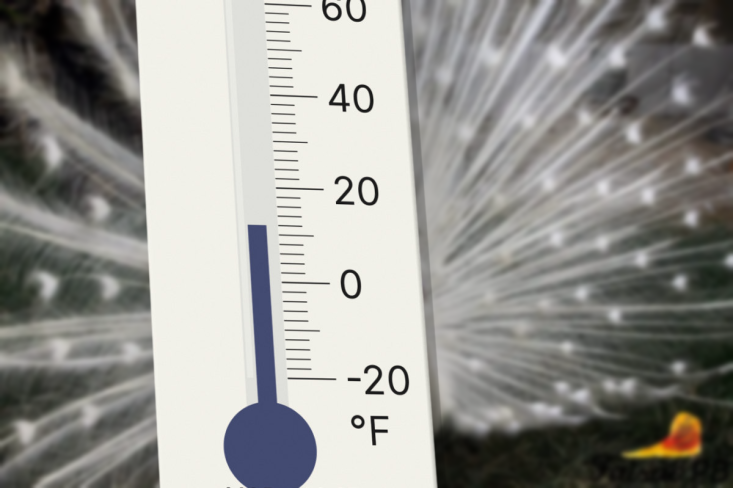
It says {"value": 12, "unit": "°F"}
